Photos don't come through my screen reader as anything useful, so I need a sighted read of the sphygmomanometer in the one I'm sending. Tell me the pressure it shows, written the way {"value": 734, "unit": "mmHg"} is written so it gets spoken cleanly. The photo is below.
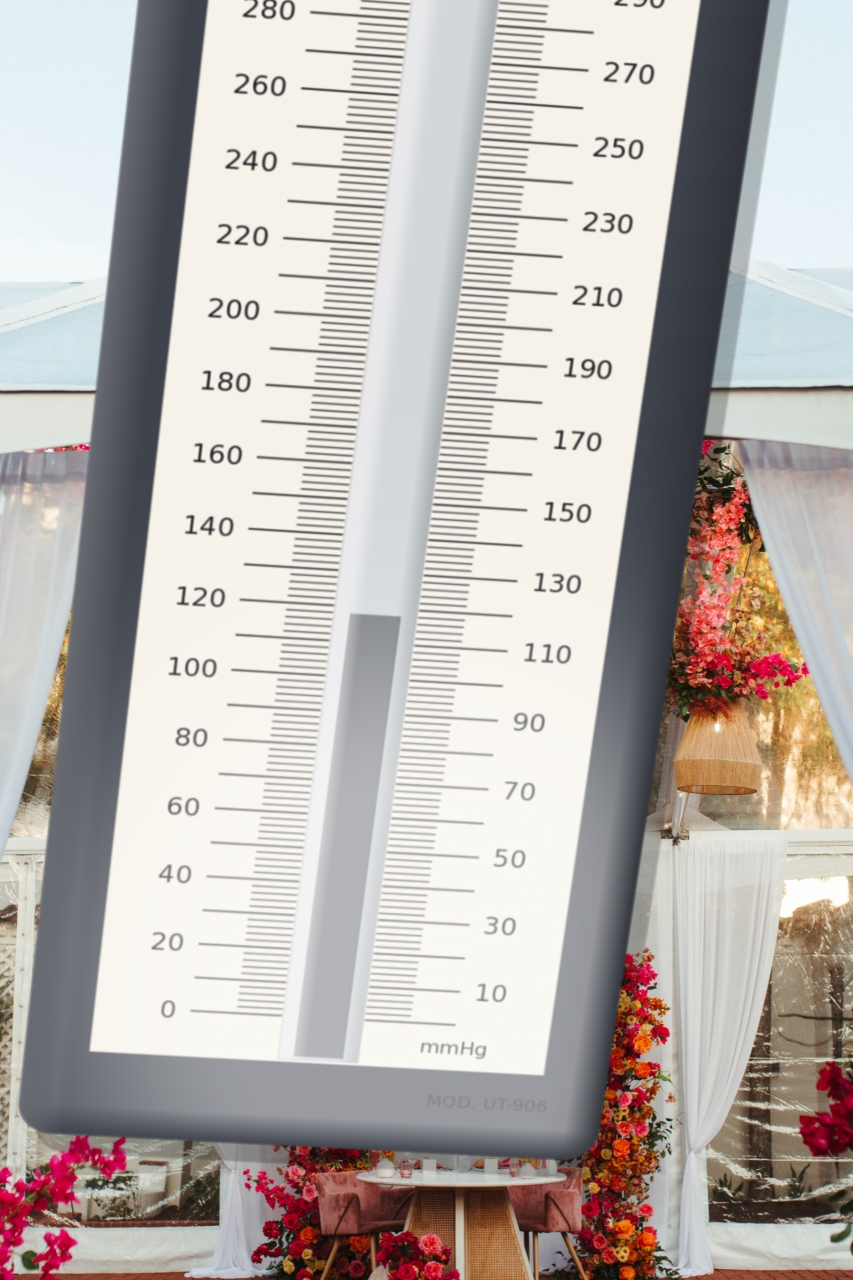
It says {"value": 118, "unit": "mmHg"}
